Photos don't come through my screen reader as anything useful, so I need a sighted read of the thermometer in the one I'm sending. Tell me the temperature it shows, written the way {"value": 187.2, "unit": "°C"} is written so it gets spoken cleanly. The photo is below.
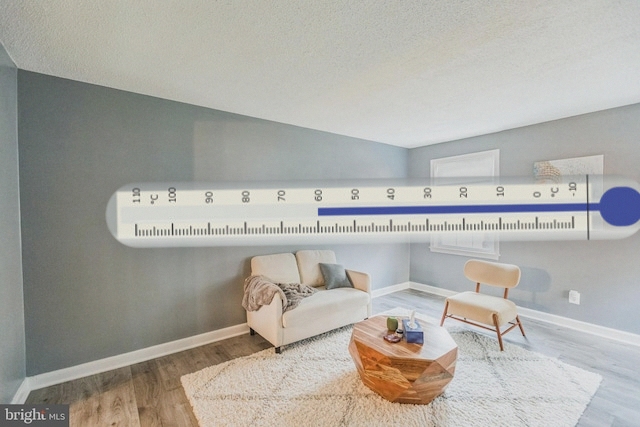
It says {"value": 60, "unit": "°C"}
